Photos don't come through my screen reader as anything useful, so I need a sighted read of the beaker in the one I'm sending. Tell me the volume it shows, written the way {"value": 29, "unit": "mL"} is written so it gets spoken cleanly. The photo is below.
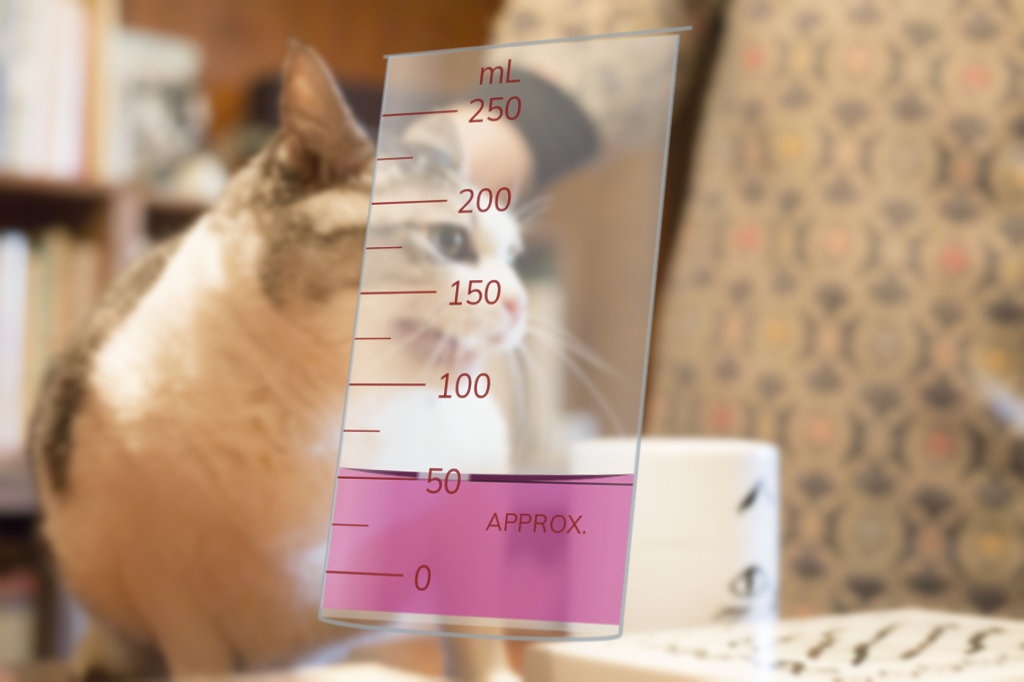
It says {"value": 50, "unit": "mL"}
